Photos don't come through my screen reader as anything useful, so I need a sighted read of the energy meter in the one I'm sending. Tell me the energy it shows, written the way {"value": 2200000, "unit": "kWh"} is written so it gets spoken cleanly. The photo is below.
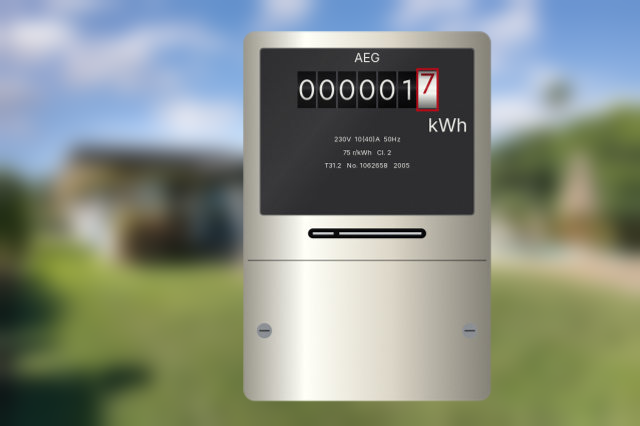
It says {"value": 1.7, "unit": "kWh"}
